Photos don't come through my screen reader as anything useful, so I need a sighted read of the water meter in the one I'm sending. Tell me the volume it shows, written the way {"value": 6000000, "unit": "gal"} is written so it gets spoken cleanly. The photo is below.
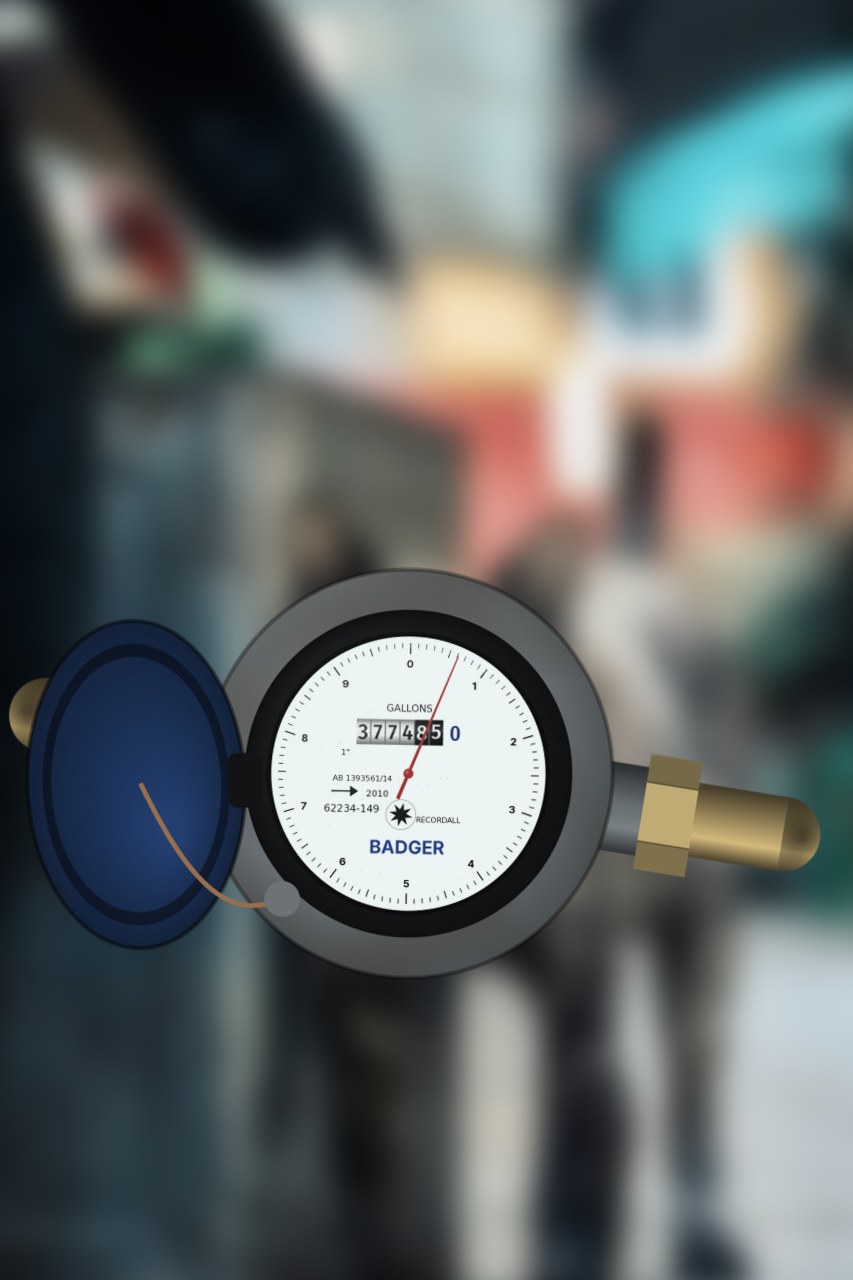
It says {"value": 3774850.6, "unit": "gal"}
